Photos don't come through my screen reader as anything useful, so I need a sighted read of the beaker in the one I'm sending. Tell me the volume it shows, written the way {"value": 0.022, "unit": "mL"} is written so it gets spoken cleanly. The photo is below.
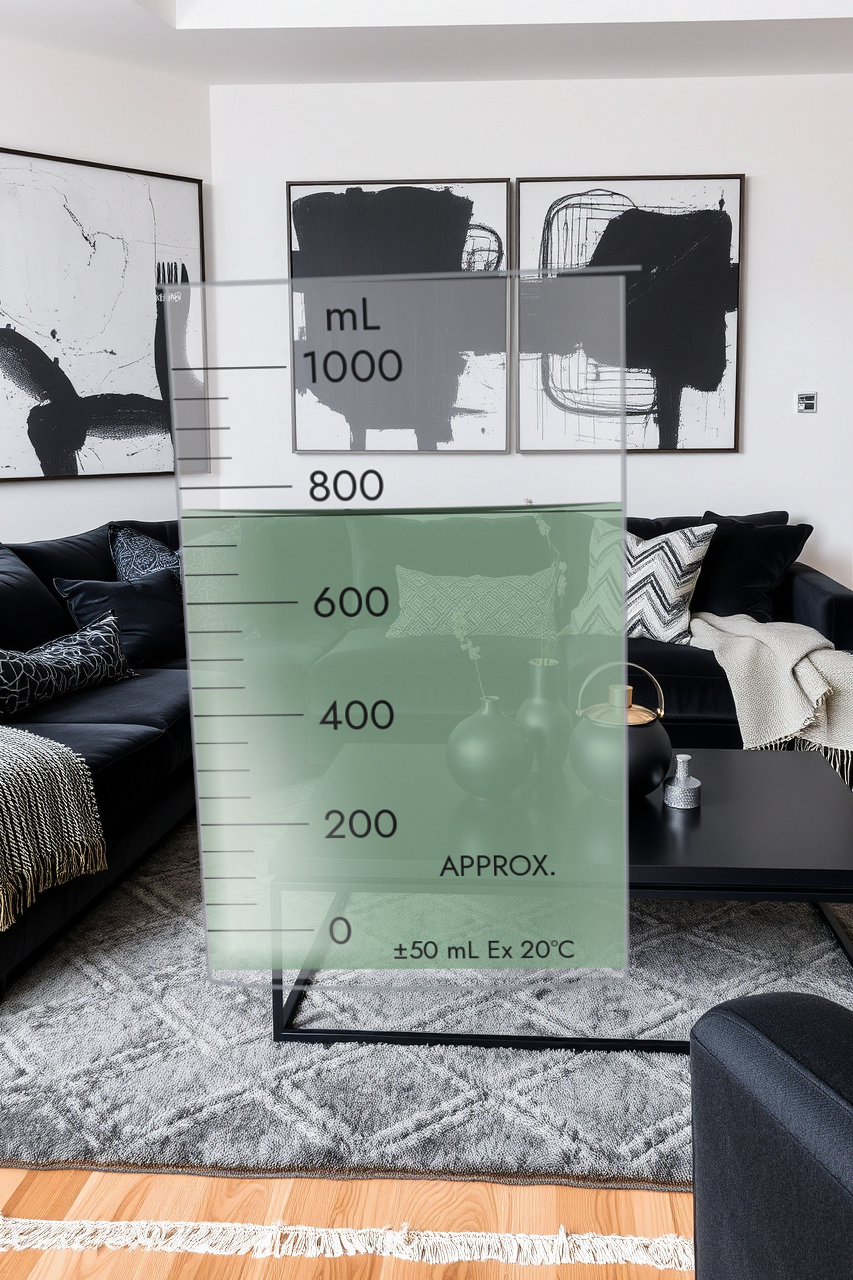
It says {"value": 750, "unit": "mL"}
